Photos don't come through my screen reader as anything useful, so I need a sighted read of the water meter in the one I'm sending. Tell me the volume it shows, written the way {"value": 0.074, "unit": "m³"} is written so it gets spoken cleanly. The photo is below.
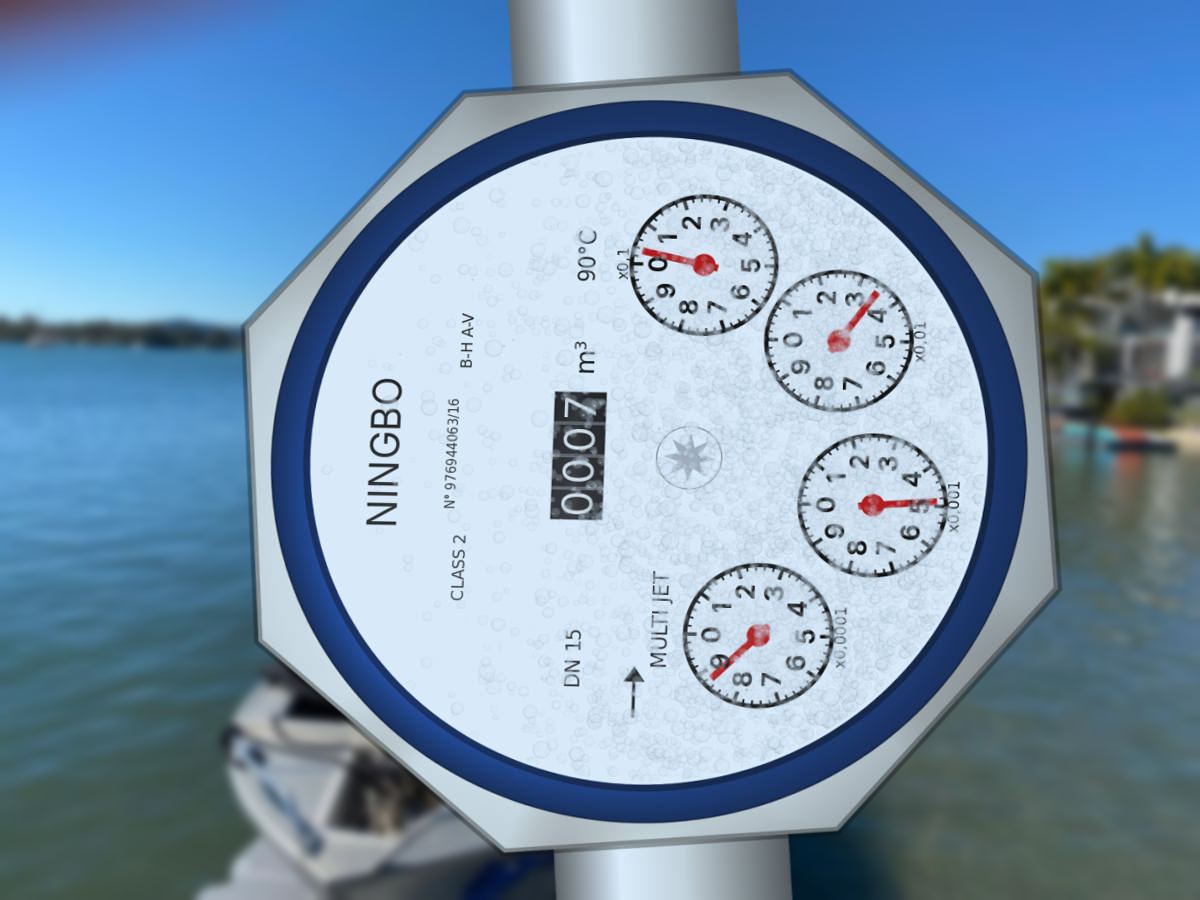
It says {"value": 7.0348, "unit": "m³"}
